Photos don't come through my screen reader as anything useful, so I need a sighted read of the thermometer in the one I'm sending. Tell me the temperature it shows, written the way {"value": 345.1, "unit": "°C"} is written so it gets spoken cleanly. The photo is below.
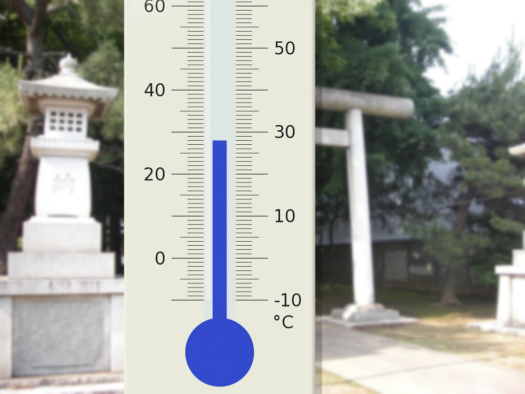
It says {"value": 28, "unit": "°C"}
